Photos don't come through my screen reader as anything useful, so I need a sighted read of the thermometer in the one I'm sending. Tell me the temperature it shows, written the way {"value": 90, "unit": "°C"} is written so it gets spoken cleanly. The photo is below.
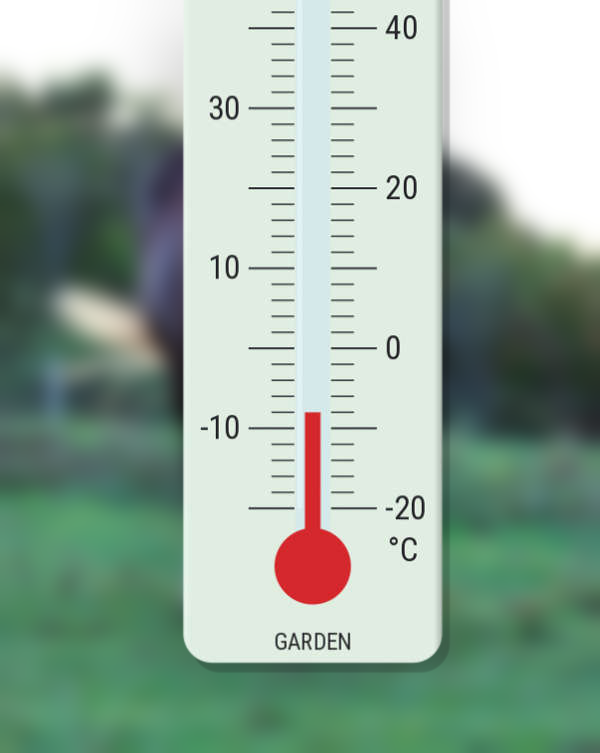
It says {"value": -8, "unit": "°C"}
